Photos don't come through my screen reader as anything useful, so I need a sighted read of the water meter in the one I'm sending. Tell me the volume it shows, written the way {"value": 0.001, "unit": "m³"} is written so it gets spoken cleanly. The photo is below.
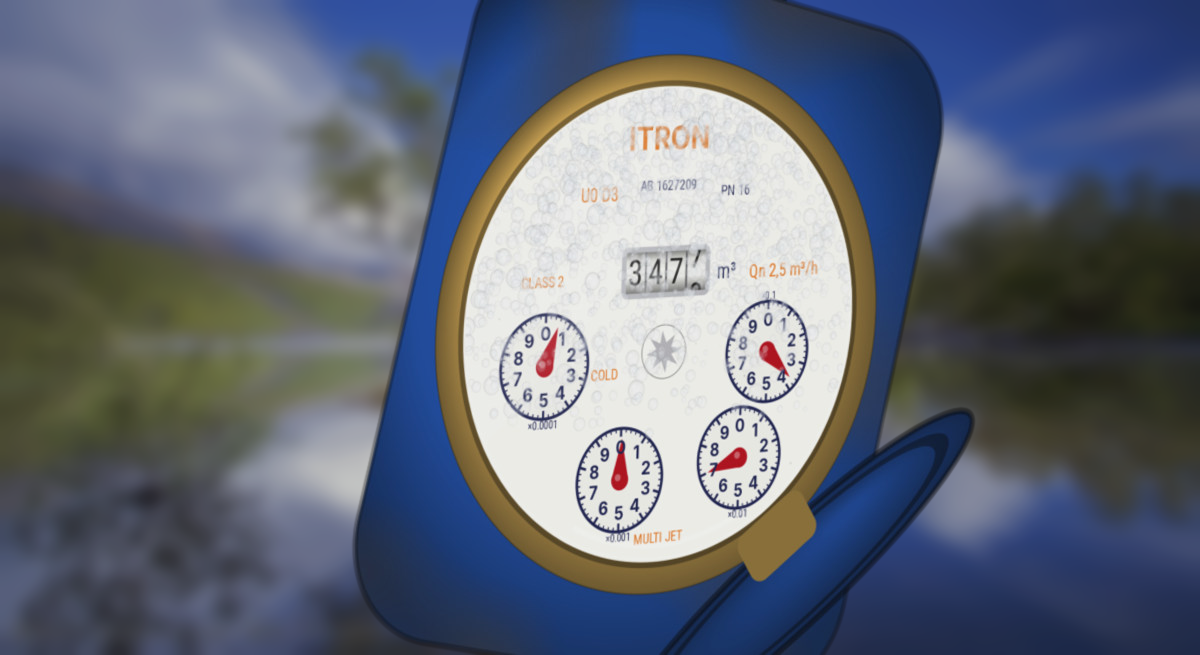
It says {"value": 3477.3700, "unit": "m³"}
